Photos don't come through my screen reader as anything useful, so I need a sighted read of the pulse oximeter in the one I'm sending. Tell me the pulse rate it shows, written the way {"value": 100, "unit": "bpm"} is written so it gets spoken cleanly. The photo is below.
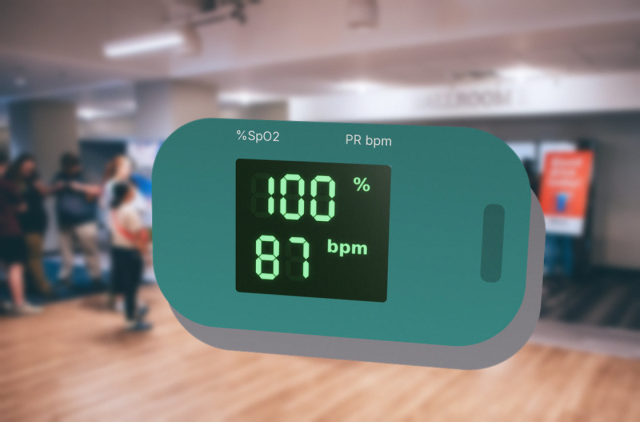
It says {"value": 87, "unit": "bpm"}
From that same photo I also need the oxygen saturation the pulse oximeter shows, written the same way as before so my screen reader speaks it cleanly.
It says {"value": 100, "unit": "%"}
